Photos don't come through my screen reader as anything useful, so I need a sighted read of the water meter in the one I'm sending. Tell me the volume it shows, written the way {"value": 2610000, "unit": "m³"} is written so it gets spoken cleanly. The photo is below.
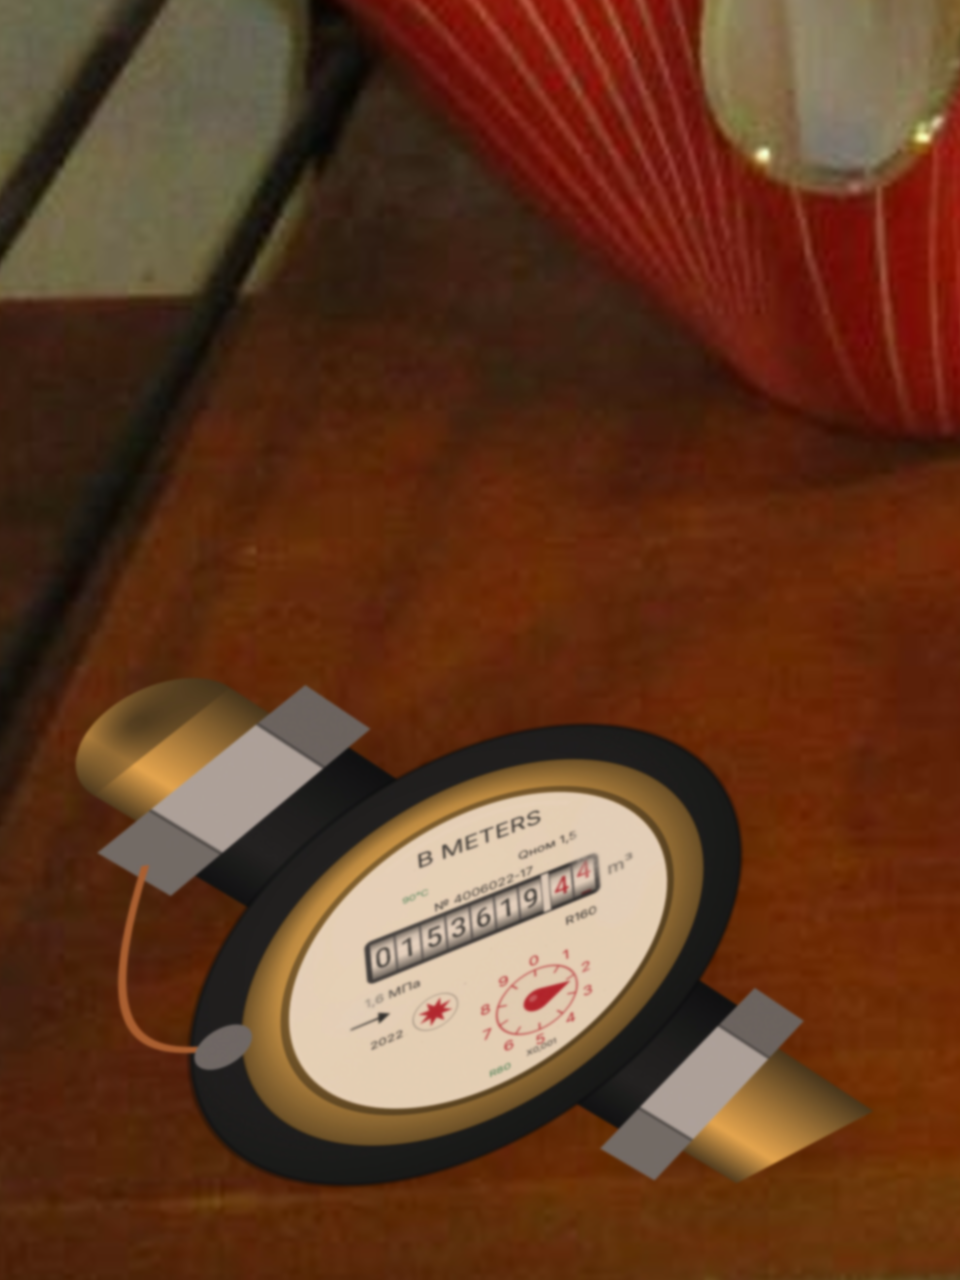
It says {"value": 153619.442, "unit": "m³"}
